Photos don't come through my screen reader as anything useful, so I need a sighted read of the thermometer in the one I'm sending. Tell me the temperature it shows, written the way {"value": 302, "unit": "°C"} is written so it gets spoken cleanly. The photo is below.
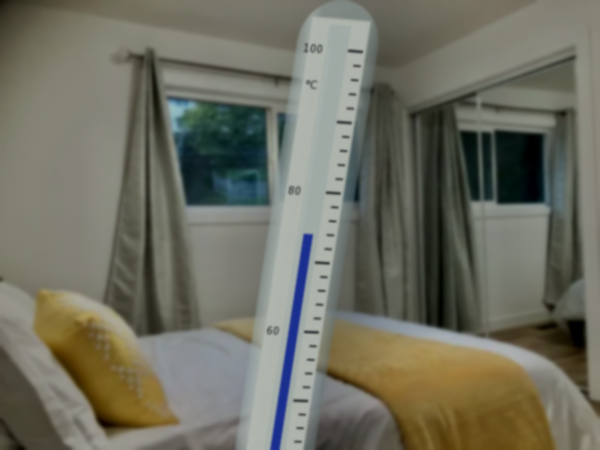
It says {"value": 74, "unit": "°C"}
